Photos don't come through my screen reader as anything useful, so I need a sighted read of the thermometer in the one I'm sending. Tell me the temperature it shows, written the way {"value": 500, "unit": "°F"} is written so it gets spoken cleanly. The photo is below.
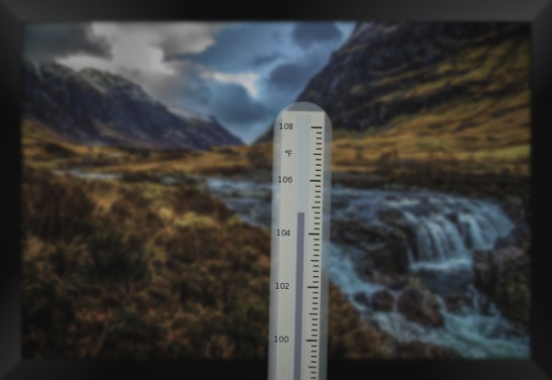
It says {"value": 104.8, "unit": "°F"}
